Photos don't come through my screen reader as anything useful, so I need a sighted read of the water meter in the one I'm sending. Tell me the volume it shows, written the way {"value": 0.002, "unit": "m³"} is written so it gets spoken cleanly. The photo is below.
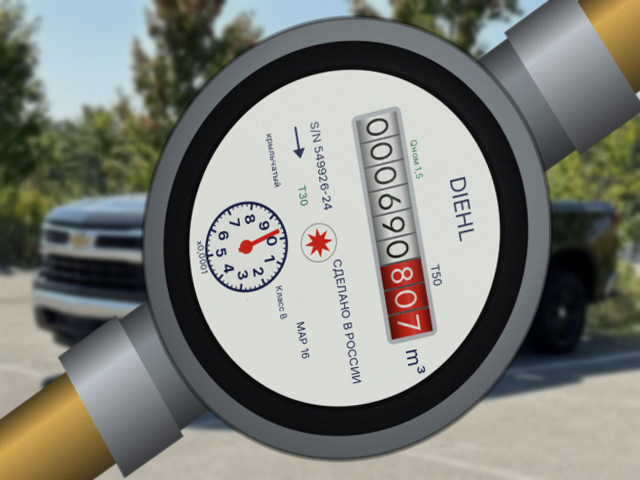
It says {"value": 690.8069, "unit": "m³"}
